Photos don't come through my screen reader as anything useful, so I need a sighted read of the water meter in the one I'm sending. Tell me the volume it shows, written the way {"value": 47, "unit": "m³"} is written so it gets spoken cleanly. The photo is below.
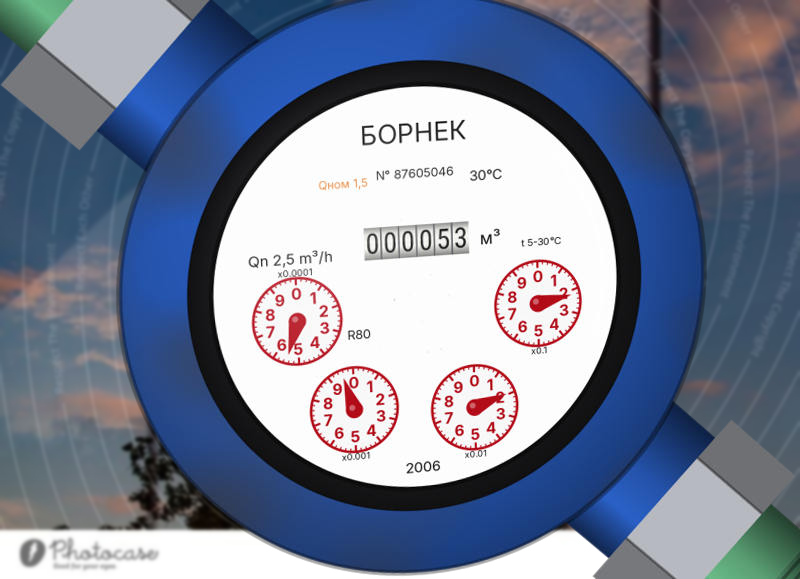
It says {"value": 53.2195, "unit": "m³"}
